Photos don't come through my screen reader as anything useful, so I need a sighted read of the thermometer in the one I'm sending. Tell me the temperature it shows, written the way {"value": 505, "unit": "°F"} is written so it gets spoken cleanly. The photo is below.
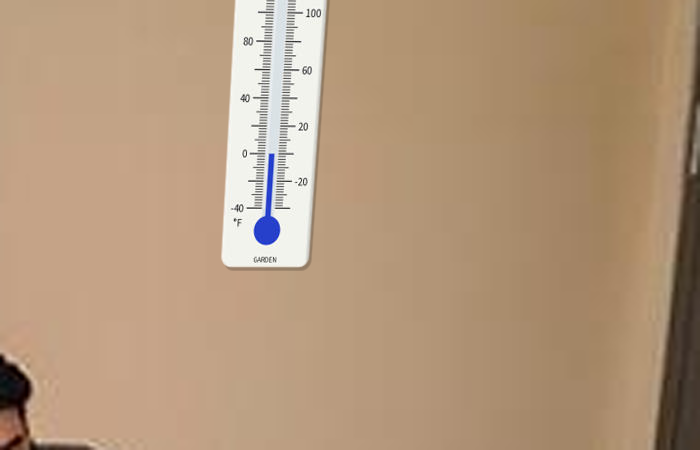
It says {"value": 0, "unit": "°F"}
